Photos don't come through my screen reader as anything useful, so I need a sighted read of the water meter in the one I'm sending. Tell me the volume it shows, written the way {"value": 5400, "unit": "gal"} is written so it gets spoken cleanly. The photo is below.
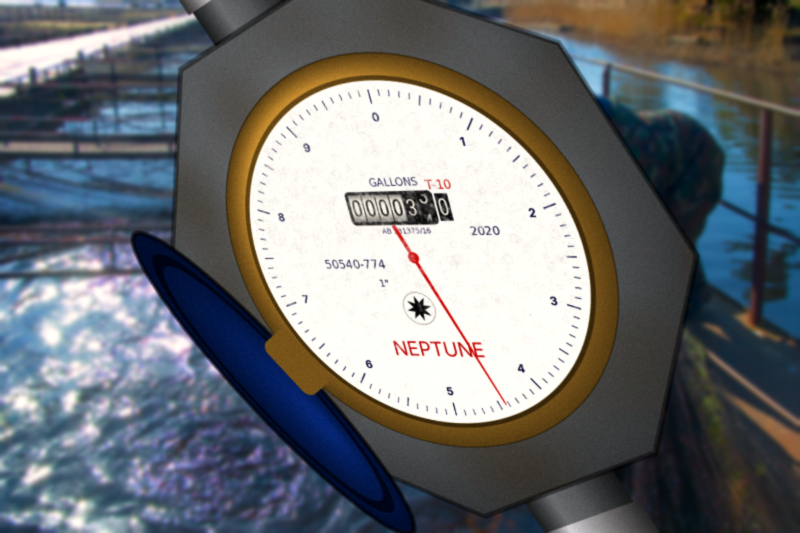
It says {"value": 334.4, "unit": "gal"}
